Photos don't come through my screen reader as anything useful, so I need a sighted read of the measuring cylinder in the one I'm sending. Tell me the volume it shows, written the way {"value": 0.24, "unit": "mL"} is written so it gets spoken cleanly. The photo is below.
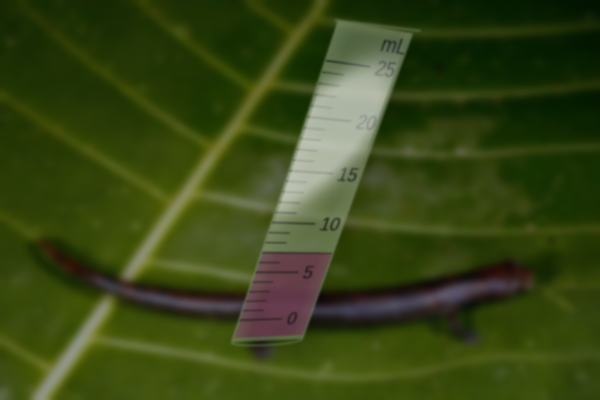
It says {"value": 7, "unit": "mL"}
